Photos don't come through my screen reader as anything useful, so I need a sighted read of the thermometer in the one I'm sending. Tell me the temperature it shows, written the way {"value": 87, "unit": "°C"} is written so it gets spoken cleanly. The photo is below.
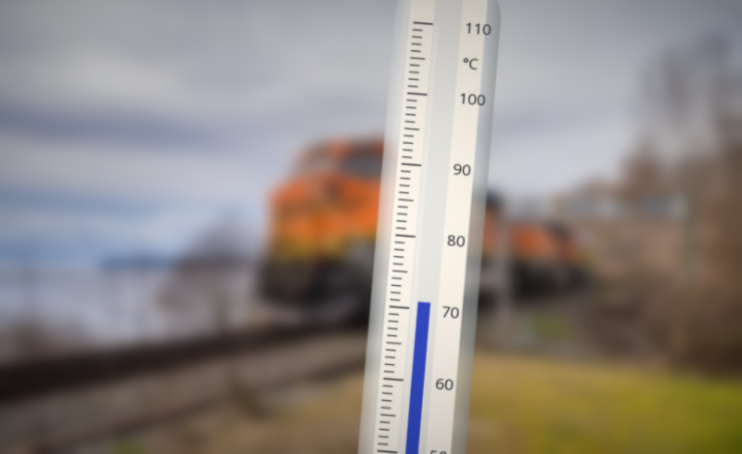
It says {"value": 71, "unit": "°C"}
